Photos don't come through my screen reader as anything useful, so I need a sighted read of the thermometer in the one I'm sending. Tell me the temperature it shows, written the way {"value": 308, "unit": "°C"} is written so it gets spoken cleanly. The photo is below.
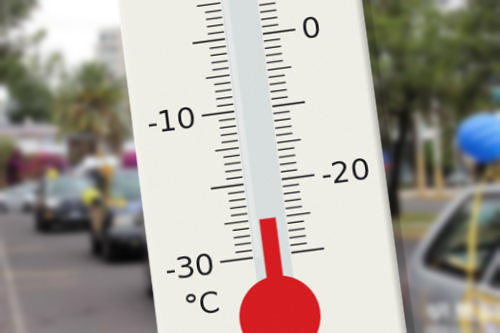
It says {"value": -25, "unit": "°C"}
